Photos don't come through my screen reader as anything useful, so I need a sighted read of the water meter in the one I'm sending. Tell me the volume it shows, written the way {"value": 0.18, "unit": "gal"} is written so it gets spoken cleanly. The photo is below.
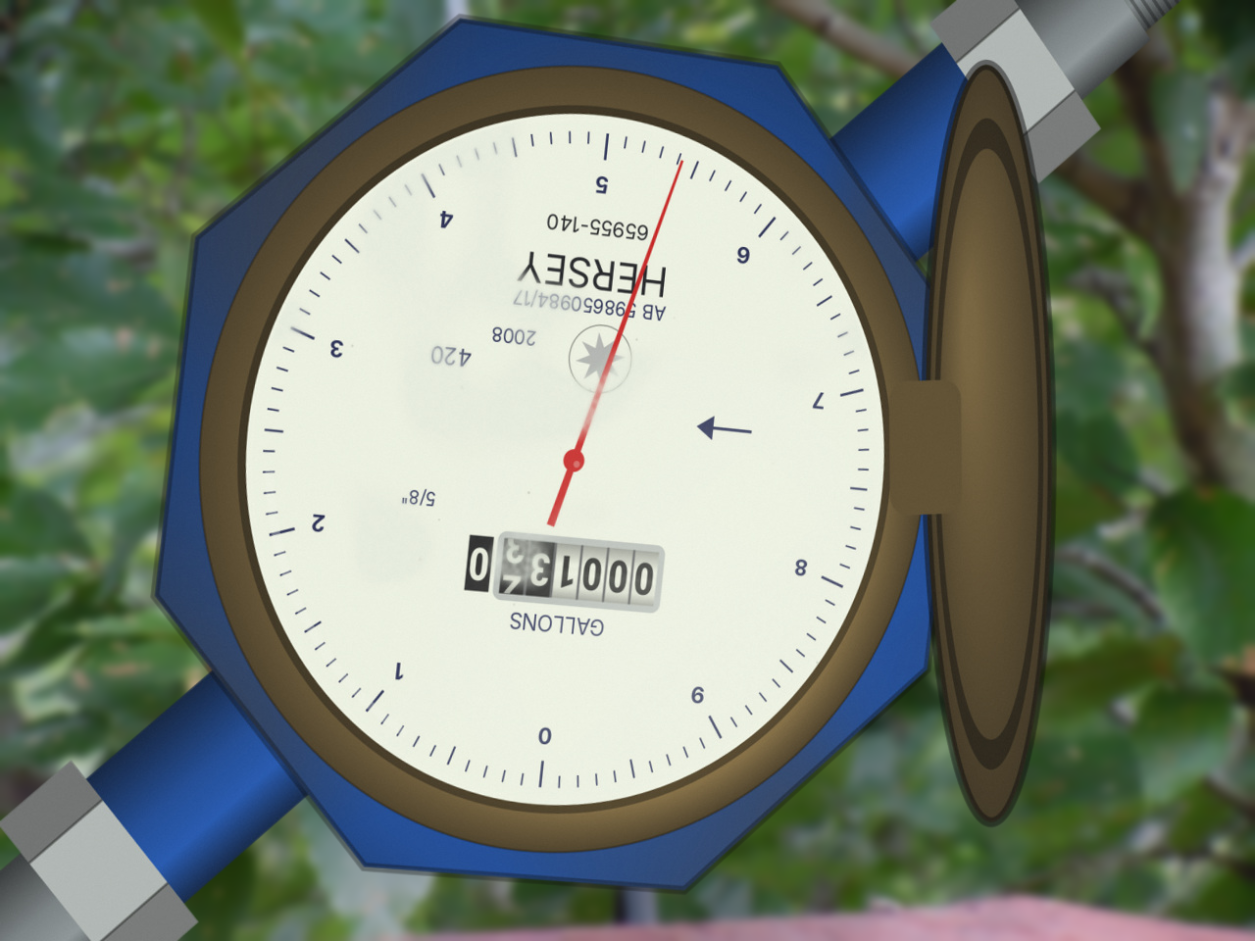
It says {"value": 1325.4, "unit": "gal"}
